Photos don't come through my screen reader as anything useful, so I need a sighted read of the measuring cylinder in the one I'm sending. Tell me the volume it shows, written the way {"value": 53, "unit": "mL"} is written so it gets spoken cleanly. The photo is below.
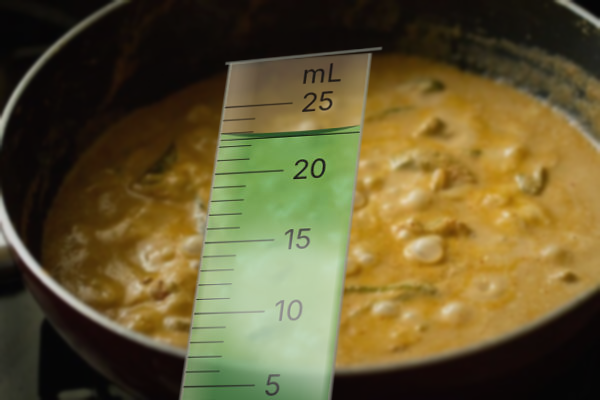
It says {"value": 22.5, "unit": "mL"}
